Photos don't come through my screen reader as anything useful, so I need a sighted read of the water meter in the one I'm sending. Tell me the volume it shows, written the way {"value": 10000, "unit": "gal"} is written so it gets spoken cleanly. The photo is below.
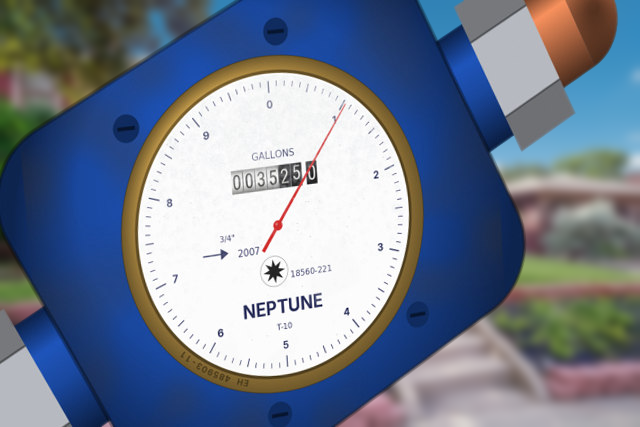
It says {"value": 35251.0, "unit": "gal"}
